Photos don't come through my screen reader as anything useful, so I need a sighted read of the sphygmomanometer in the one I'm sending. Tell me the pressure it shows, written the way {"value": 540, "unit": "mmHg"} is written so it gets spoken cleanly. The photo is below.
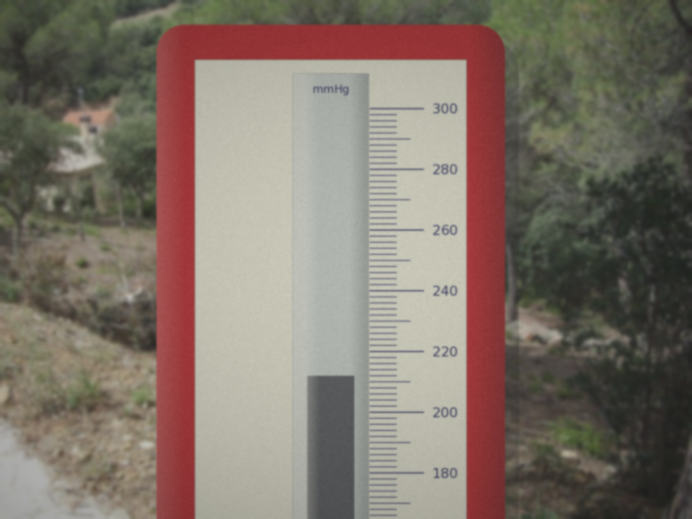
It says {"value": 212, "unit": "mmHg"}
